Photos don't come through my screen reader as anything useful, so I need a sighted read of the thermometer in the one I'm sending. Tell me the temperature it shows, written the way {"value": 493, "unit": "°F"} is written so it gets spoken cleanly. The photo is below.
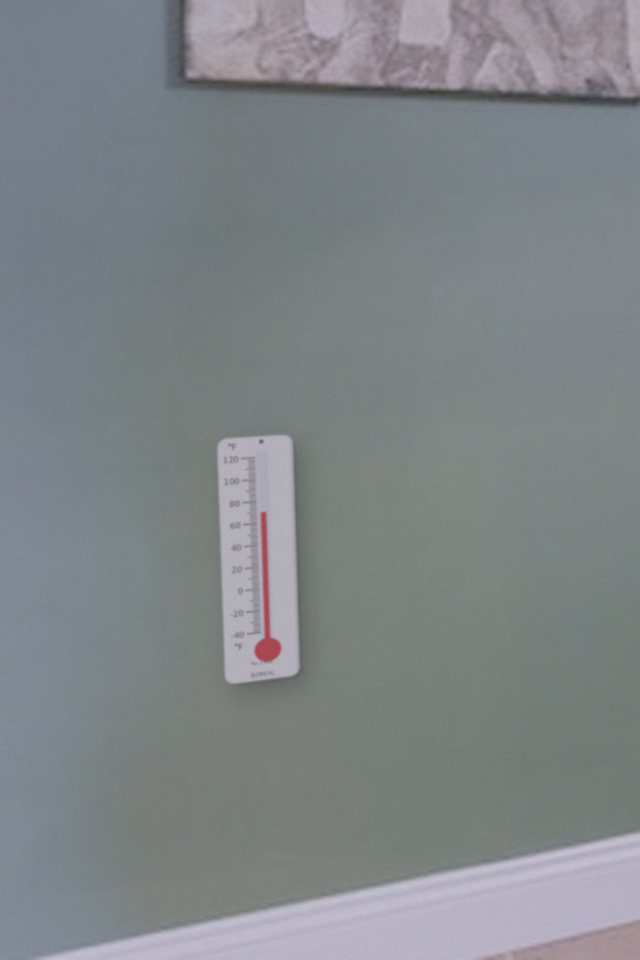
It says {"value": 70, "unit": "°F"}
